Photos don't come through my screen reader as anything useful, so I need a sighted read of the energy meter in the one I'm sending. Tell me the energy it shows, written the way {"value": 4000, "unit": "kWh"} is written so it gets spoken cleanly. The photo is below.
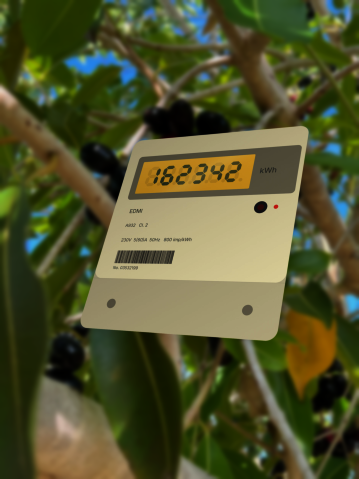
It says {"value": 162342, "unit": "kWh"}
